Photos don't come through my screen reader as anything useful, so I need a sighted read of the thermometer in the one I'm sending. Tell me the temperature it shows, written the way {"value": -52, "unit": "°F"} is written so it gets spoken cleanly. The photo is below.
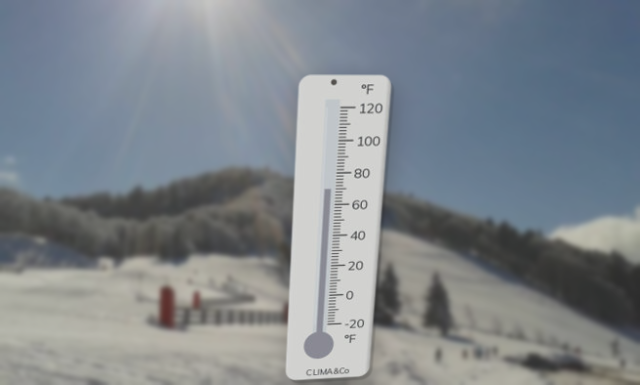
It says {"value": 70, "unit": "°F"}
